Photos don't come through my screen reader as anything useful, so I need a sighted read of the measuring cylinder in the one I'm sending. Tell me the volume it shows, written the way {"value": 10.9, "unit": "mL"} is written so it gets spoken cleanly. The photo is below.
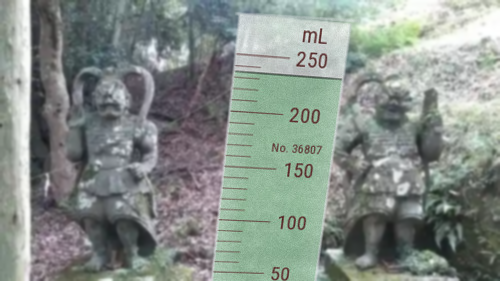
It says {"value": 235, "unit": "mL"}
